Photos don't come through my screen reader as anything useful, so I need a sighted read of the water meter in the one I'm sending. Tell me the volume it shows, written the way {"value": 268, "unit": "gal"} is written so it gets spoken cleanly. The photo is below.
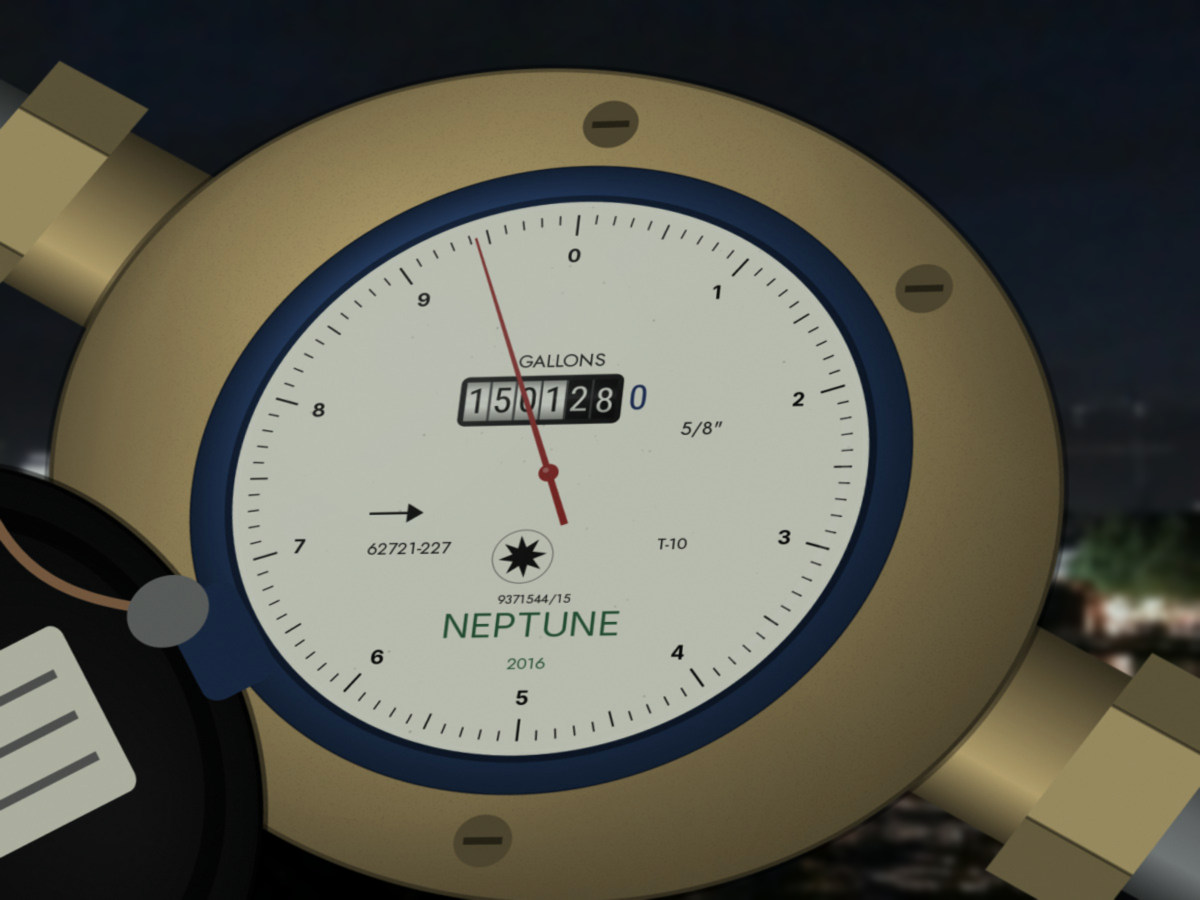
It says {"value": 1501279.4, "unit": "gal"}
